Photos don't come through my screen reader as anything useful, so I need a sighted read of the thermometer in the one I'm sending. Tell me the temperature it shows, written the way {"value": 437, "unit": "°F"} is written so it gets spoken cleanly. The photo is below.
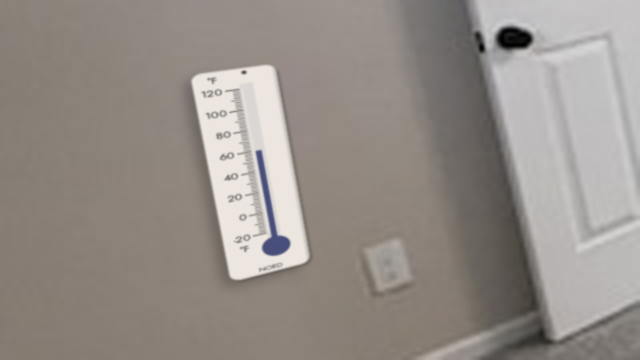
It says {"value": 60, "unit": "°F"}
